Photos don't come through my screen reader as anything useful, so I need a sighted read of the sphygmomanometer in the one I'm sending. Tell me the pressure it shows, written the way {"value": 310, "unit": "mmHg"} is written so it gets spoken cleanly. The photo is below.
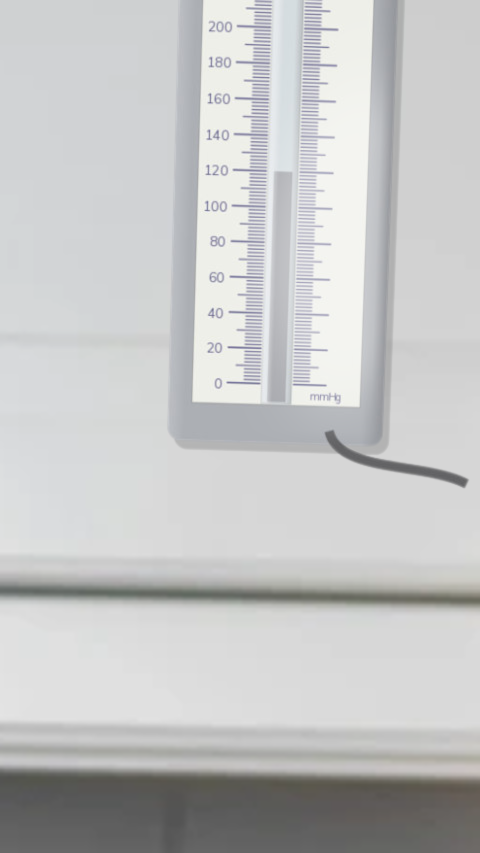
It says {"value": 120, "unit": "mmHg"}
